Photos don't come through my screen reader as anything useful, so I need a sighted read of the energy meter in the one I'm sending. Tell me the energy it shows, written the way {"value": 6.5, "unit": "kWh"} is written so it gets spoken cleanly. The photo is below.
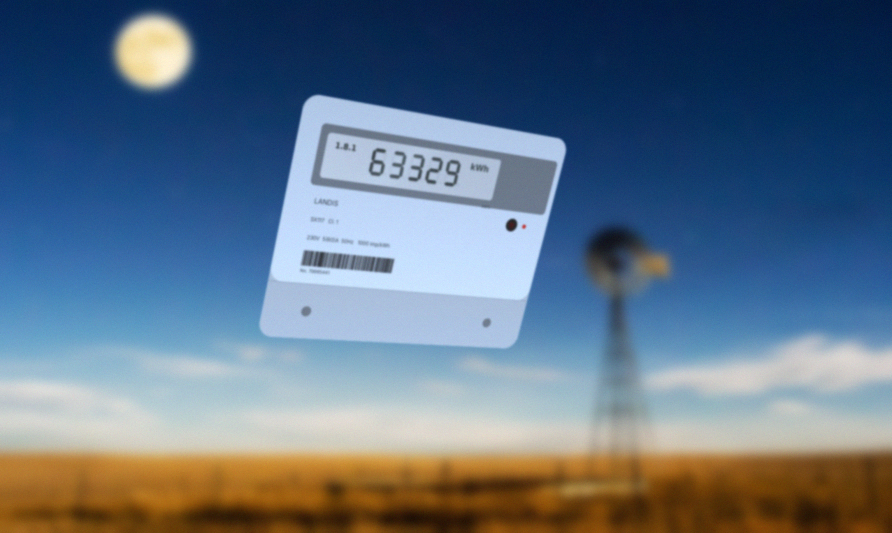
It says {"value": 63329, "unit": "kWh"}
